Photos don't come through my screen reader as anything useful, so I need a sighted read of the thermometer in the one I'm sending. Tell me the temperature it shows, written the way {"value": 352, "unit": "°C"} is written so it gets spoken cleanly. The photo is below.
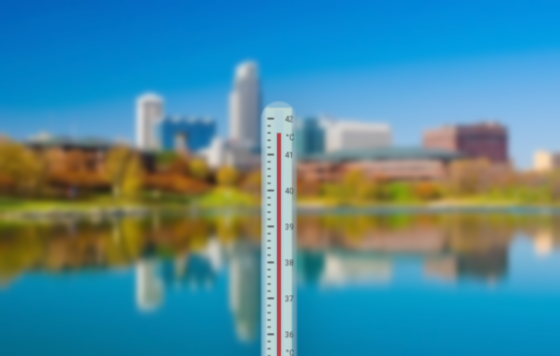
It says {"value": 41.6, "unit": "°C"}
